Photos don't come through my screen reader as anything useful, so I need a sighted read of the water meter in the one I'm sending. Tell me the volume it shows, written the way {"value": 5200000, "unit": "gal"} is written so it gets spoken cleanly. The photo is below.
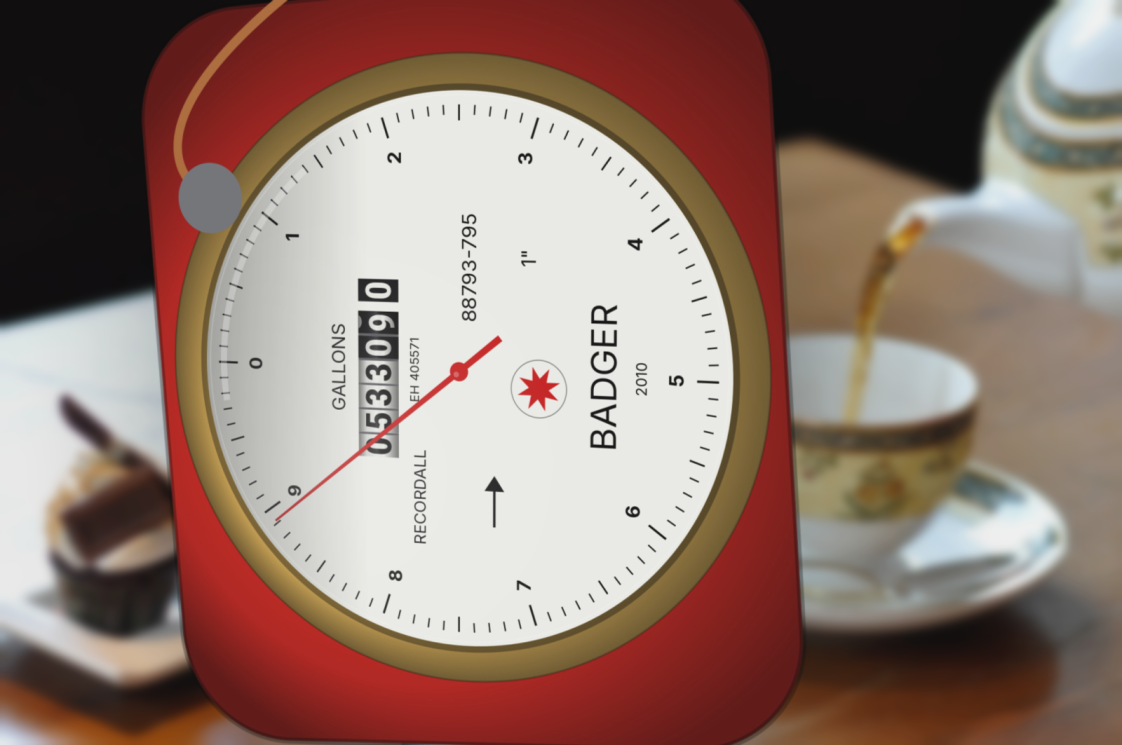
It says {"value": 533088.9, "unit": "gal"}
